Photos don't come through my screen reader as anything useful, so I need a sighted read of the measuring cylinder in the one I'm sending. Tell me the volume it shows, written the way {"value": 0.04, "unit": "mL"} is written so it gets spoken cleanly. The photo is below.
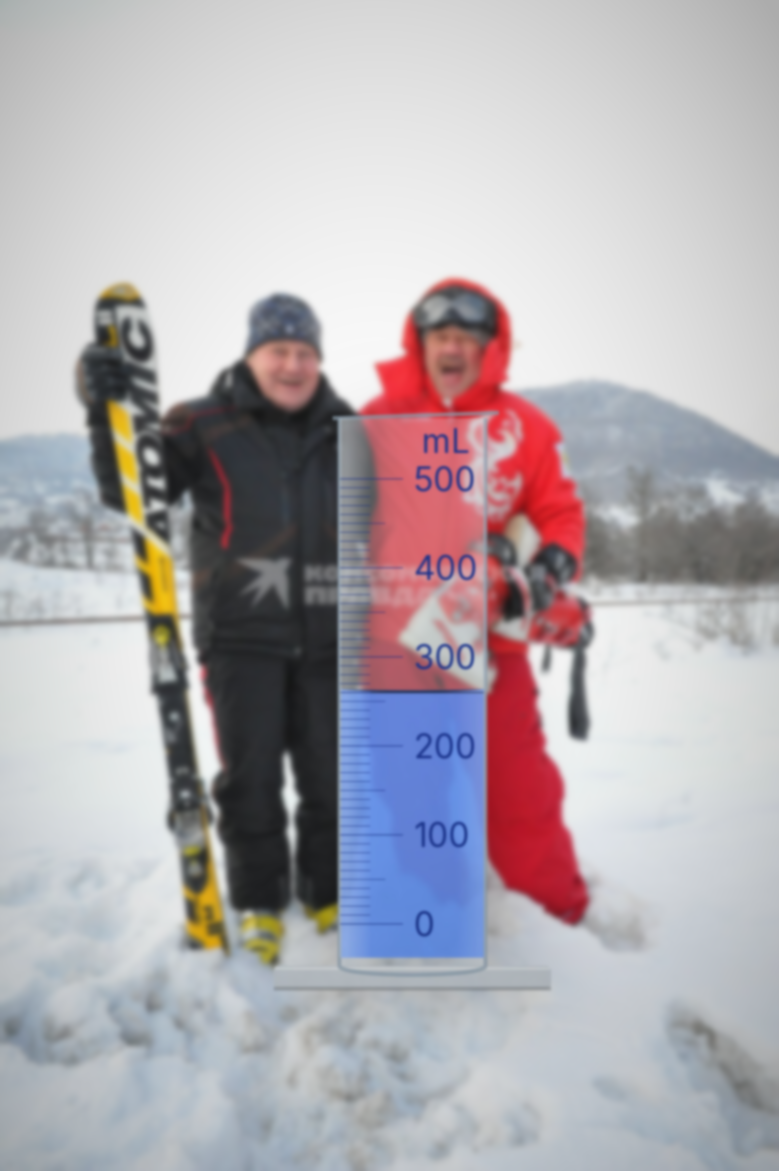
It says {"value": 260, "unit": "mL"}
